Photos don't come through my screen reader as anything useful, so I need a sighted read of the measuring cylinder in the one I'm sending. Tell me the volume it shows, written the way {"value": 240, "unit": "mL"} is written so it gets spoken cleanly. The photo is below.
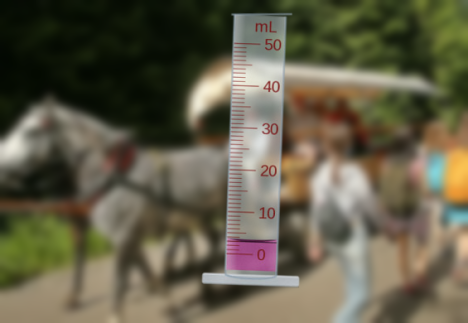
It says {"value": 3, "unit": "mL"}
